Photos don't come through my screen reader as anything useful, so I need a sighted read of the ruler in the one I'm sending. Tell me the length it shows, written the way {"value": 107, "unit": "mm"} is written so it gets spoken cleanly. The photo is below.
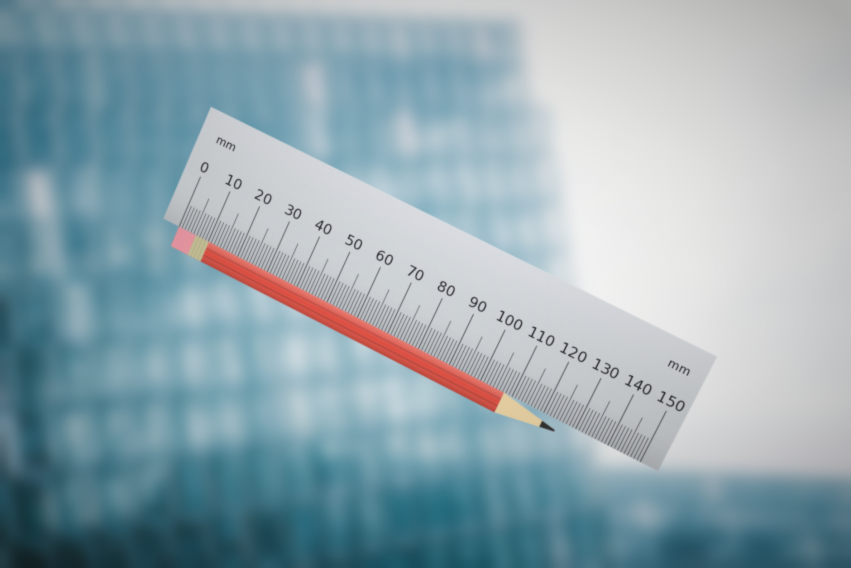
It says {"value": 125, "unit": "mm"}
